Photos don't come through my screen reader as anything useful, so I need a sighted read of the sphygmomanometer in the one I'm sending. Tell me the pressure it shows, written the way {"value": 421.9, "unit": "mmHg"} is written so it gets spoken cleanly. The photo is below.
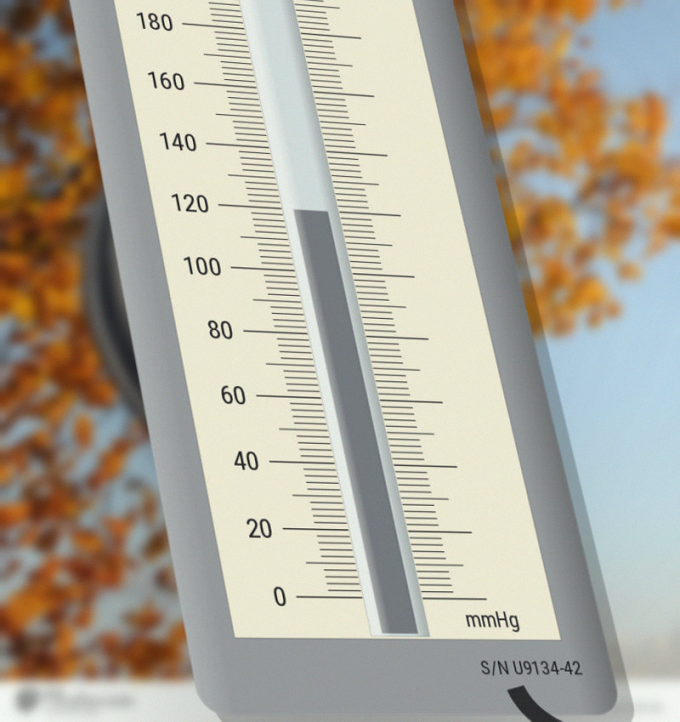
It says {"value": 120, "unit": "mmHg"}
